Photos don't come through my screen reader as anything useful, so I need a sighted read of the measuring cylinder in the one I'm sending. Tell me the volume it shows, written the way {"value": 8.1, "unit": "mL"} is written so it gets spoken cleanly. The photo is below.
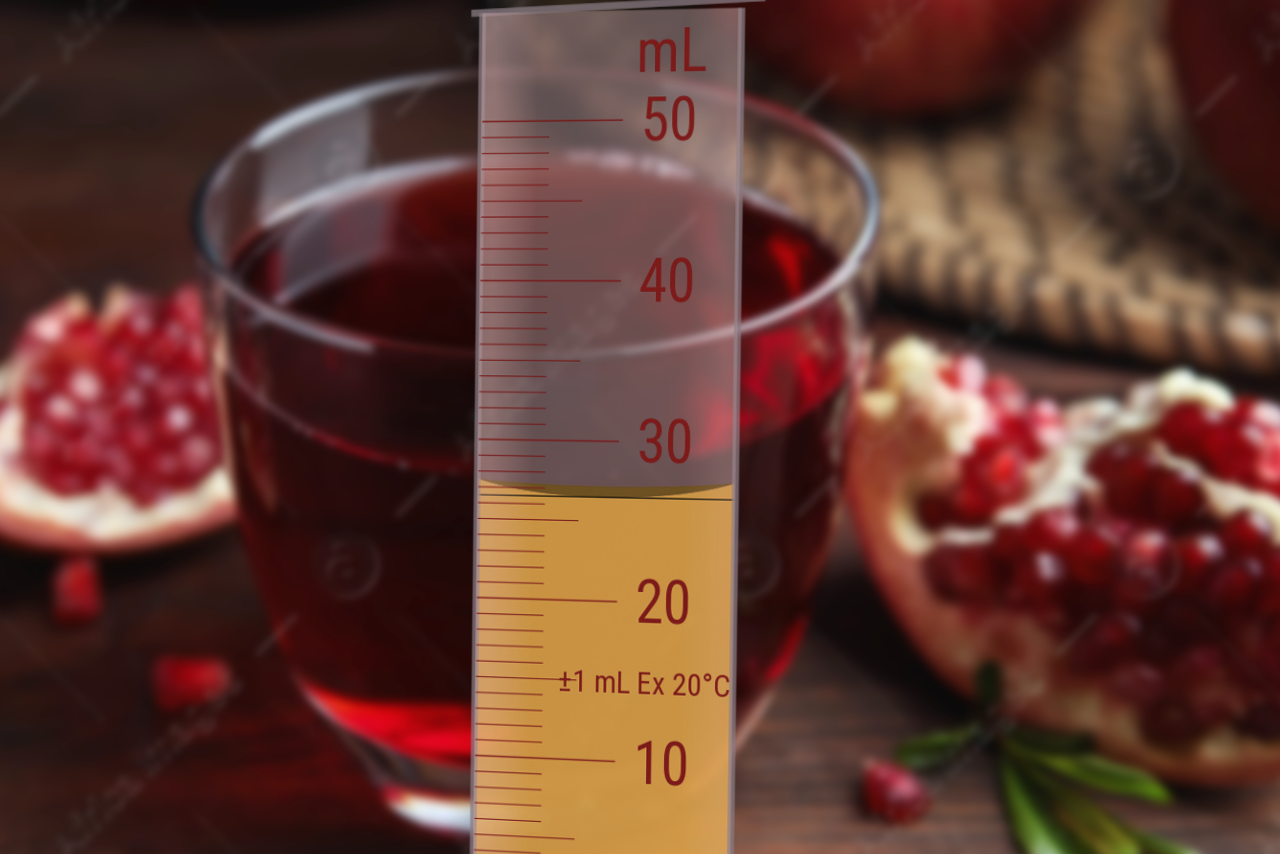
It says {"value": 26.5, "unit": "mL"}
